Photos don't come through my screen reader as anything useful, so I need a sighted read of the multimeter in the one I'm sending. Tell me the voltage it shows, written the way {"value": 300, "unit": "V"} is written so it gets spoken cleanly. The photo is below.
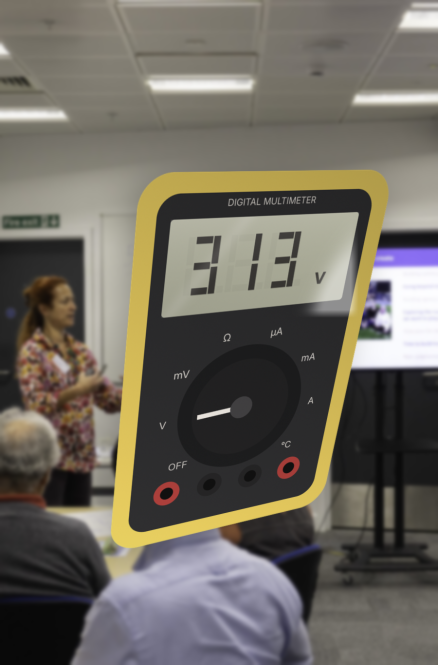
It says {"value": 313, "unit": "V"}
